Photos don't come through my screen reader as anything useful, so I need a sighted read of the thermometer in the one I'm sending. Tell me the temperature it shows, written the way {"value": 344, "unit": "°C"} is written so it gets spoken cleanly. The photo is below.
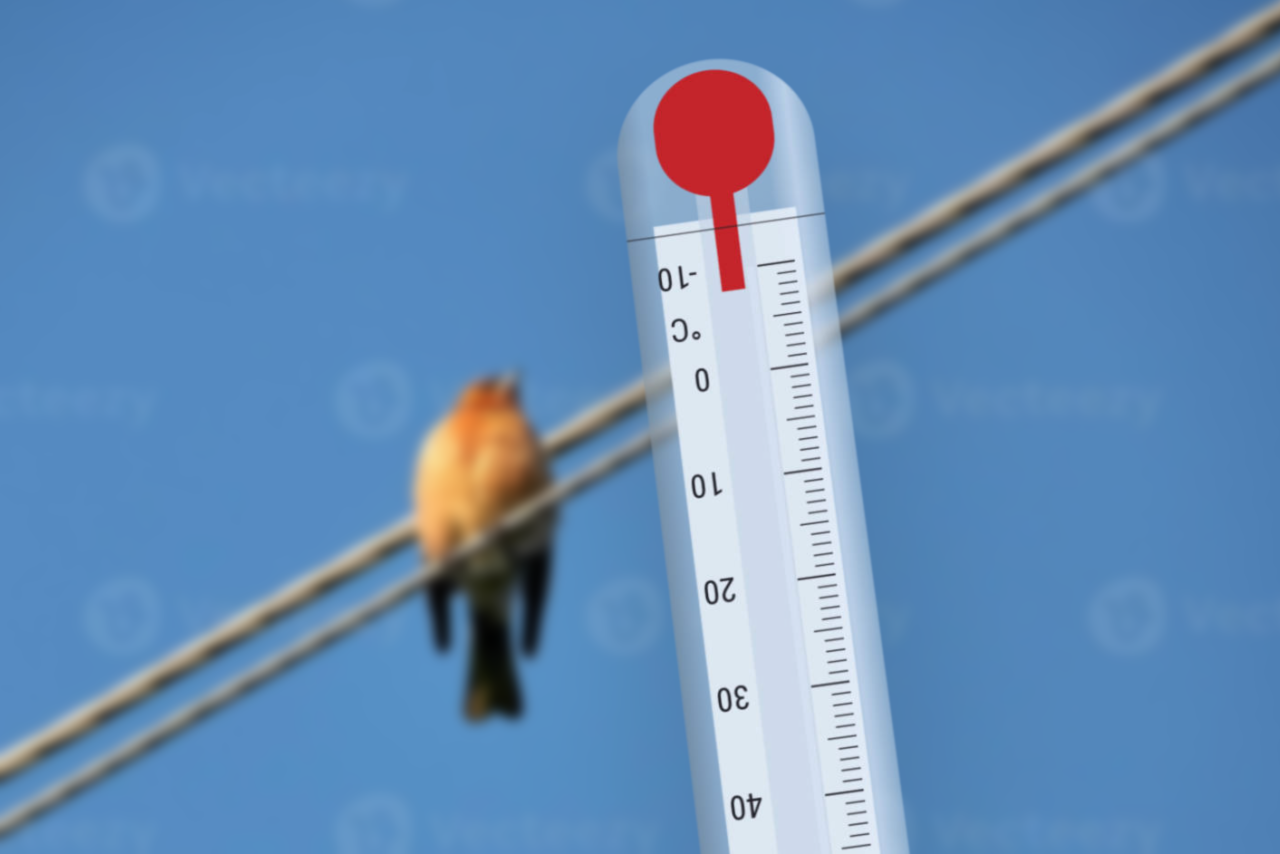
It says {"value": -8, "unit": "°C"}
